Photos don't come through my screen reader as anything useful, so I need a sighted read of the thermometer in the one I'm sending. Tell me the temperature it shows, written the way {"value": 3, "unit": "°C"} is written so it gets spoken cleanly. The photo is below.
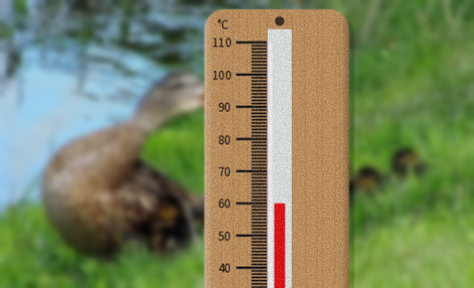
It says {"value": 60, "unit": "°C"}
